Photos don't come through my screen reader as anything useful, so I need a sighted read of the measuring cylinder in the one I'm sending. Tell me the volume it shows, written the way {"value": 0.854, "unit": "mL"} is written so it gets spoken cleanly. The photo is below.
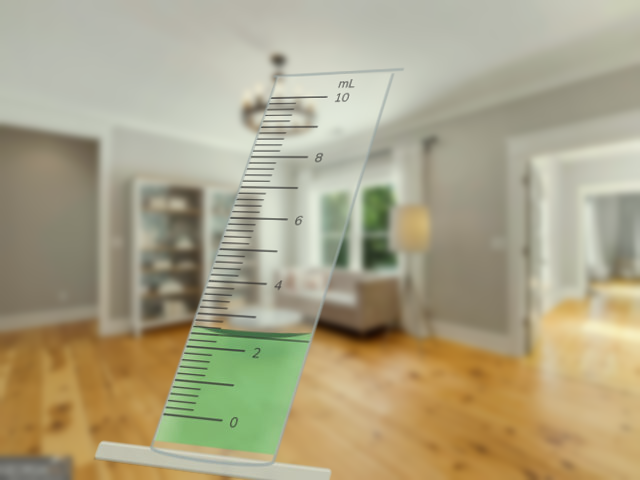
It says {"value": 2.4, "unit": "mL"}
